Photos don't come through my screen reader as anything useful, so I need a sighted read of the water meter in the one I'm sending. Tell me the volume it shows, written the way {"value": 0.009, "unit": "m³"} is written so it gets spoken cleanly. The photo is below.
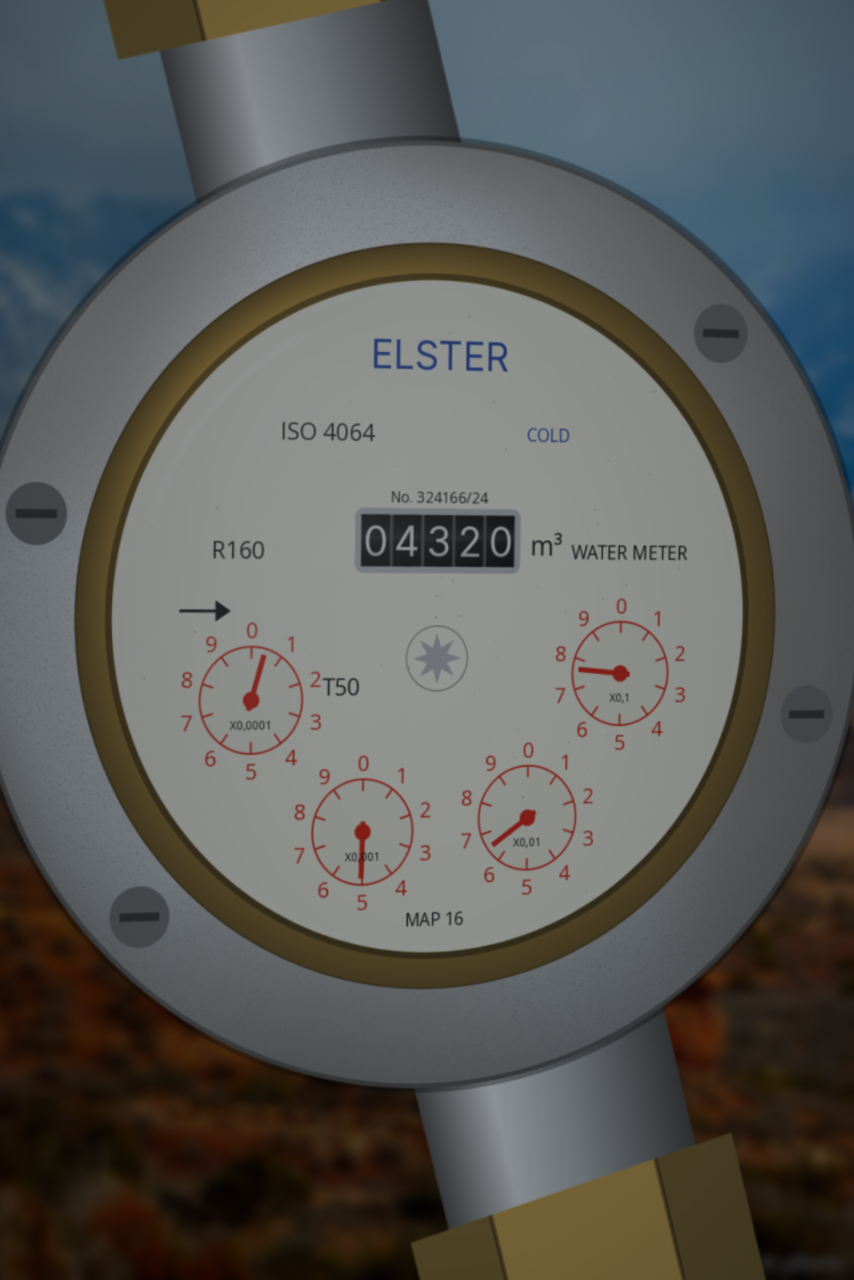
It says {"value": 4320.7650, "unit": "m³"}
